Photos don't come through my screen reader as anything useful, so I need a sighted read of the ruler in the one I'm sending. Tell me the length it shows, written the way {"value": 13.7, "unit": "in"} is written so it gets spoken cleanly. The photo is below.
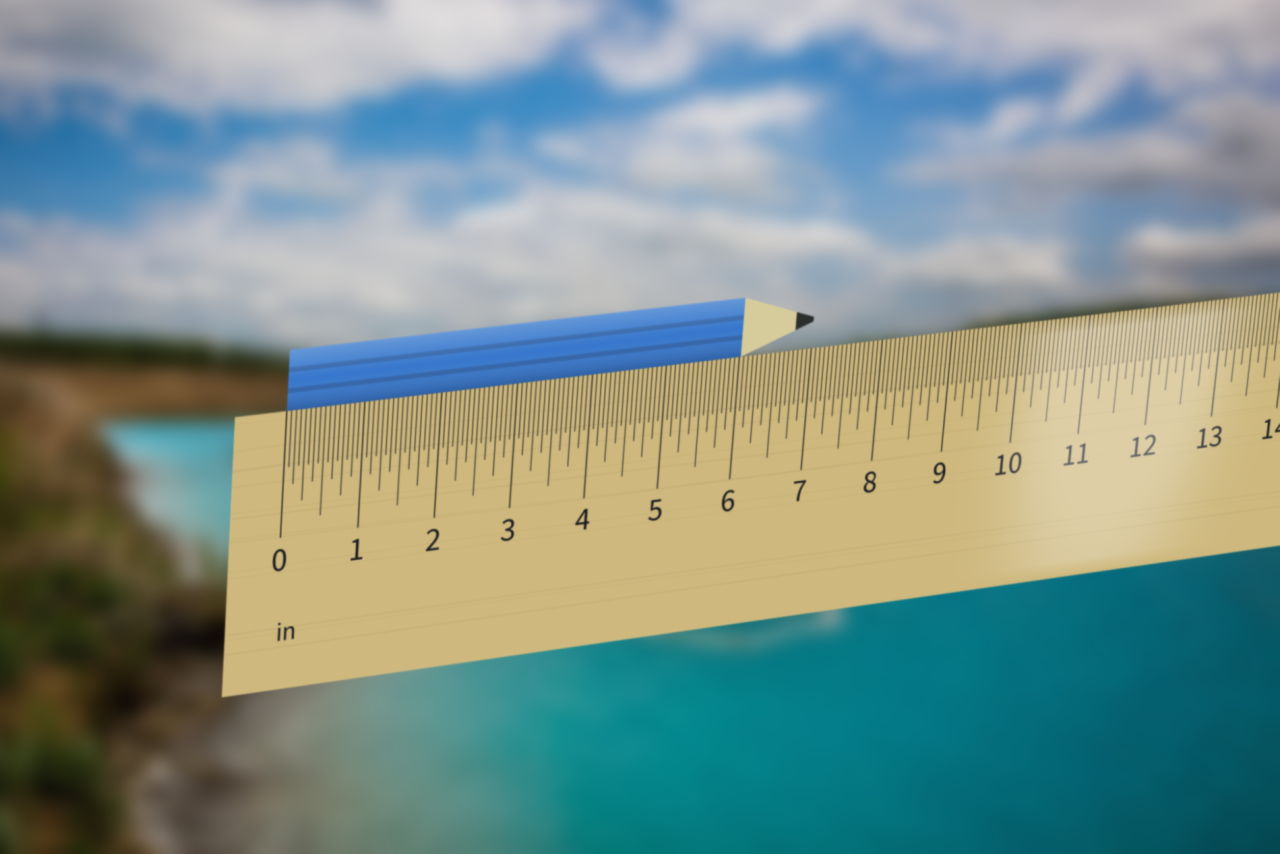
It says {"value": 7, "unit": "in"}
